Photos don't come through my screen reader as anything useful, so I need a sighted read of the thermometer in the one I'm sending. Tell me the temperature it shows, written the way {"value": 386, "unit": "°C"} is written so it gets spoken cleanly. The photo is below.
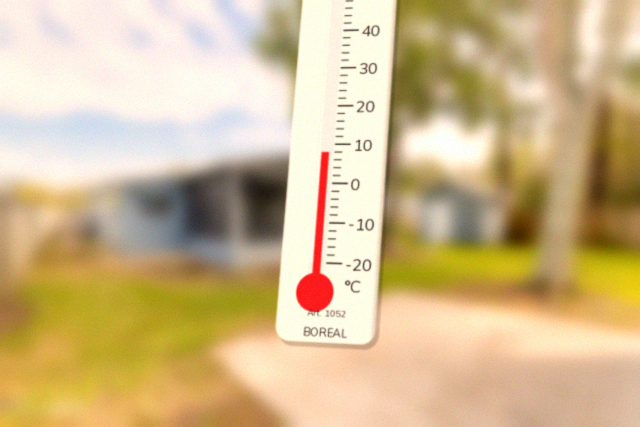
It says {"value": 8, "unit": "°C"}
